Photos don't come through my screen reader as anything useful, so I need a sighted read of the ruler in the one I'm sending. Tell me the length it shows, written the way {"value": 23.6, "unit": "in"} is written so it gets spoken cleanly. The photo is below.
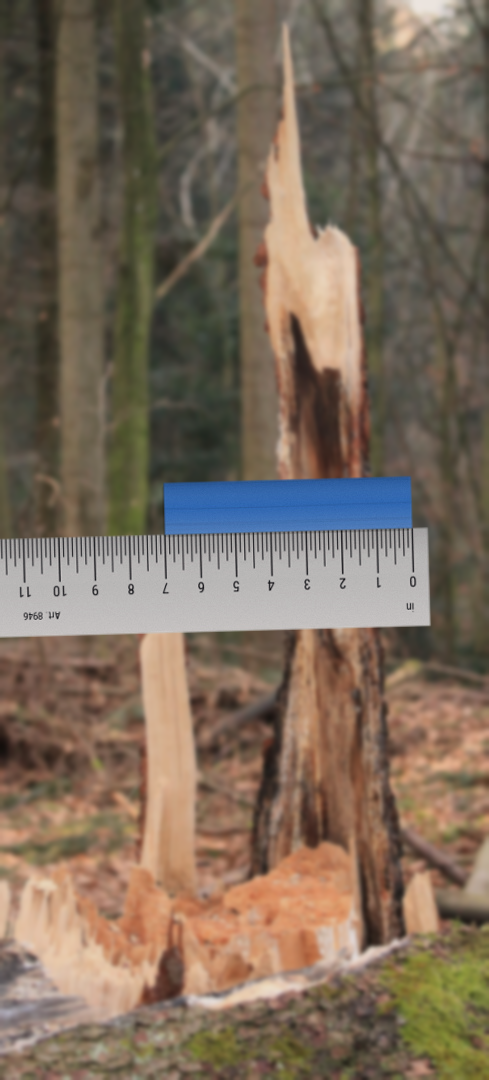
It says {"value": 7, "unit": "in"}
